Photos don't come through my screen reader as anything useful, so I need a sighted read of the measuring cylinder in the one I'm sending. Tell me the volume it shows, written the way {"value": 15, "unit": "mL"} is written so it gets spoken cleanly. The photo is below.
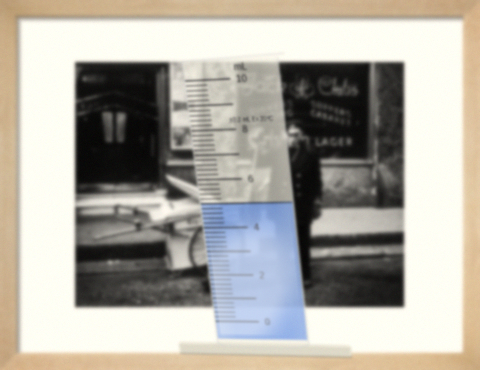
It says {"value": 5, "unit": "mL"}
